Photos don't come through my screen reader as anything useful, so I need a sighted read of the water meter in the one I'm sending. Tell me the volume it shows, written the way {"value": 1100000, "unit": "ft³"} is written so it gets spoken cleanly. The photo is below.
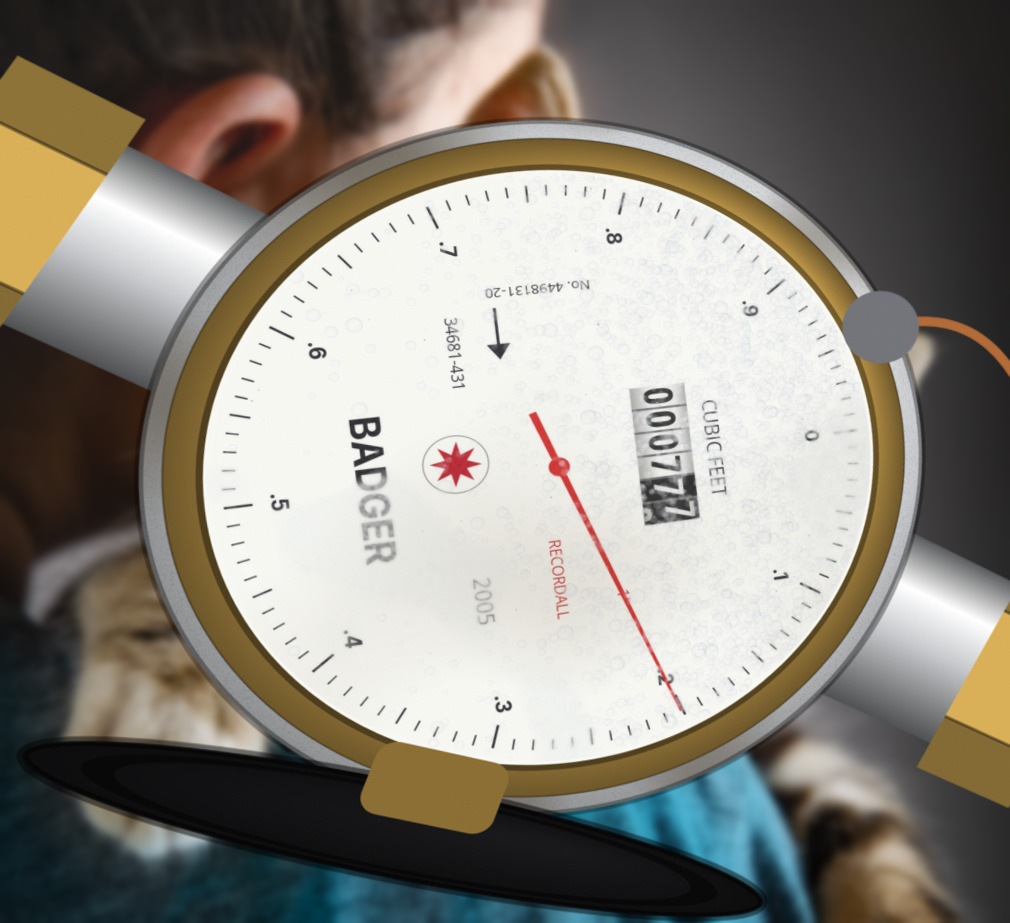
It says {"value": 777.20, "unit": "ft³"}
